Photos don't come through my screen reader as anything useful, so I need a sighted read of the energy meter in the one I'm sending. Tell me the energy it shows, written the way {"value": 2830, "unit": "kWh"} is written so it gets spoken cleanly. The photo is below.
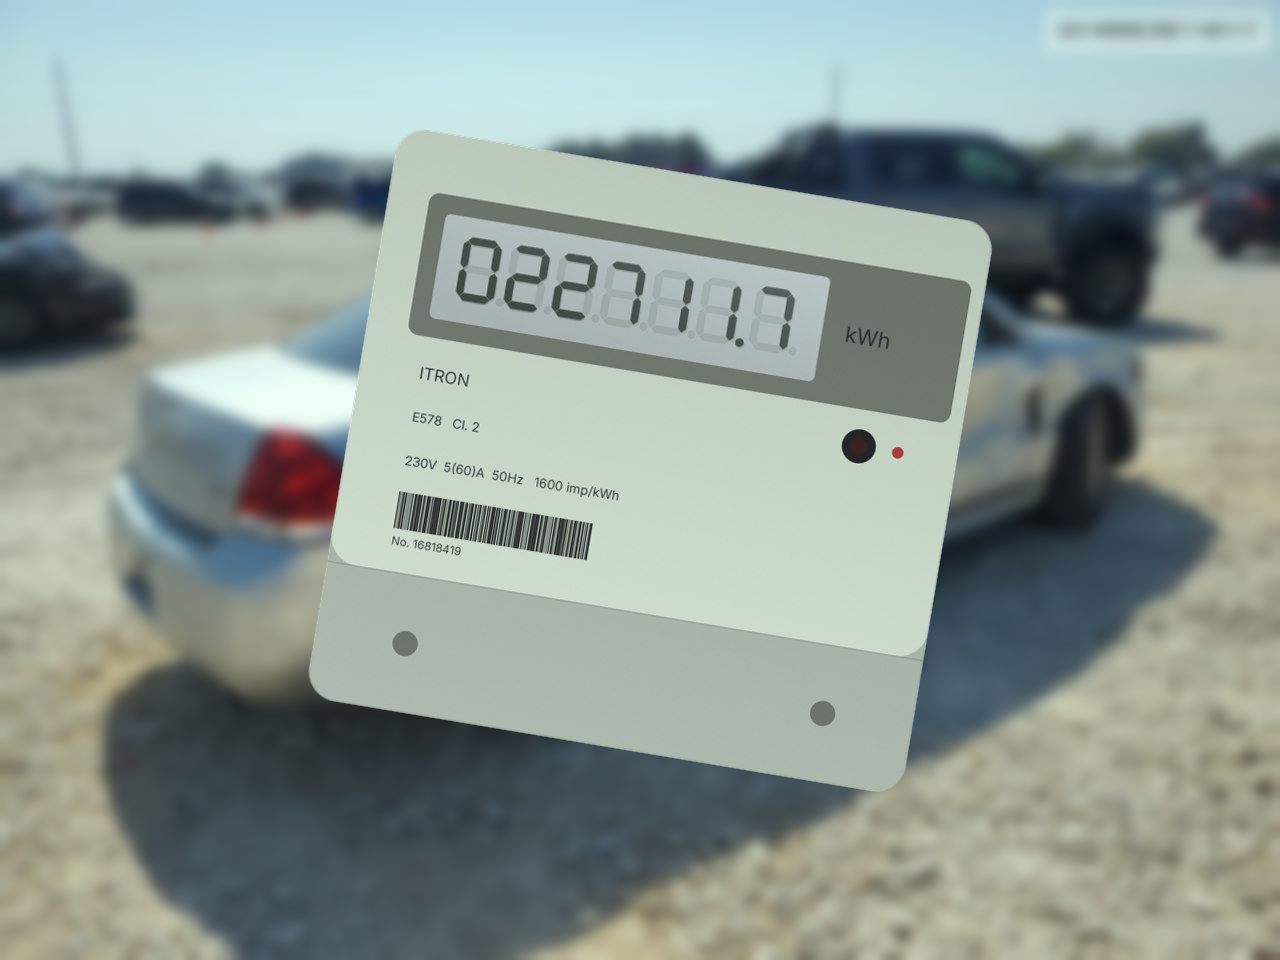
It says {"value": 22711.7, "unit": "kWh"}
